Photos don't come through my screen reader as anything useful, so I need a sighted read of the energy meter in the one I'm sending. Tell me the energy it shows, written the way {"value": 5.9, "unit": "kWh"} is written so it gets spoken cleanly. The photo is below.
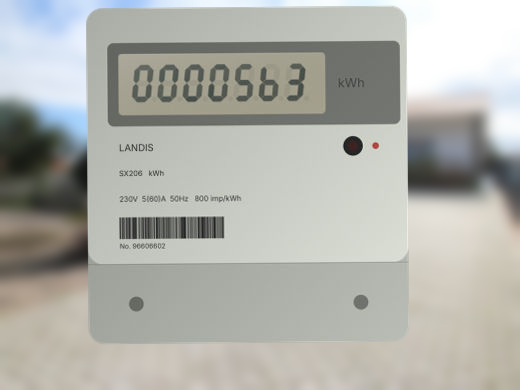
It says {"value": 563, "unit": "kWh"}
